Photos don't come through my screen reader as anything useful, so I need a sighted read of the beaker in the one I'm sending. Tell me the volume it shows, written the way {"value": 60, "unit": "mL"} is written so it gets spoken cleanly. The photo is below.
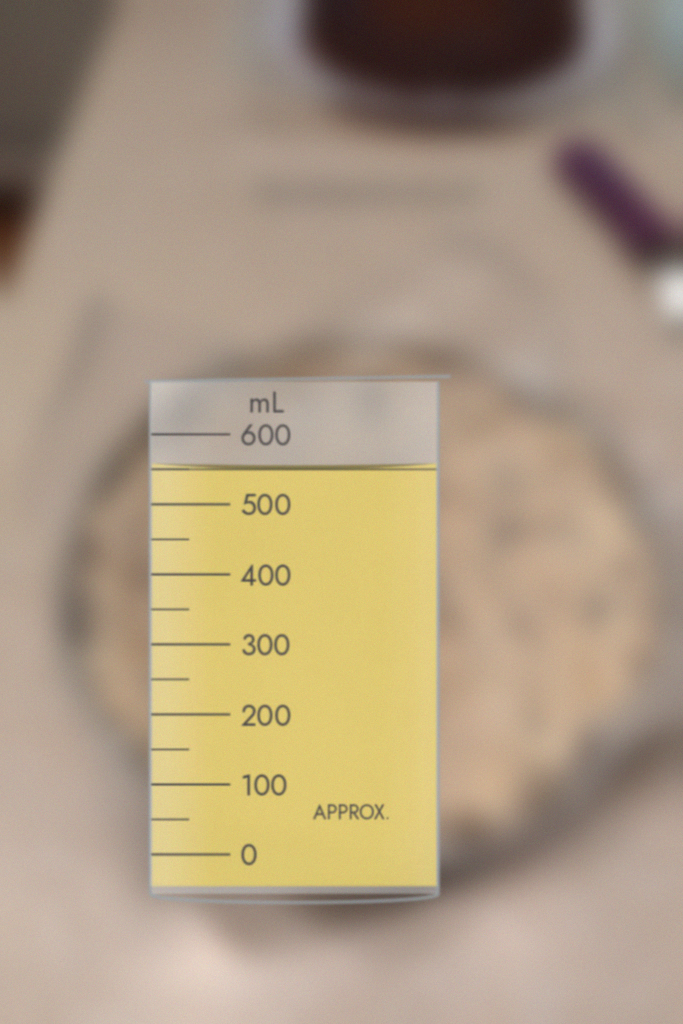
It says {"value": 550, "unit": "mL"}
